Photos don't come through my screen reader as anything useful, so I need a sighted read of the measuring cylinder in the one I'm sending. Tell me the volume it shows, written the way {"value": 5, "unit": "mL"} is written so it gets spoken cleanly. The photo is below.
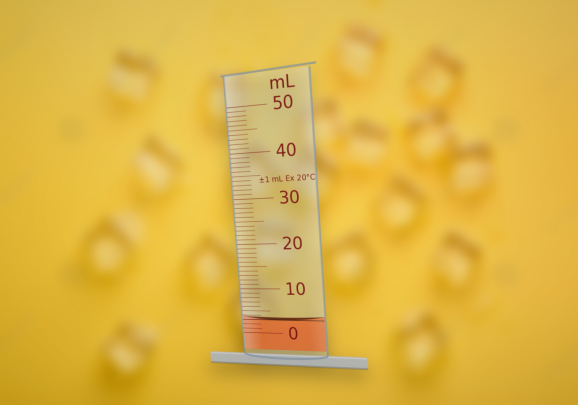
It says {"value": 3, "unit": "mL"}
